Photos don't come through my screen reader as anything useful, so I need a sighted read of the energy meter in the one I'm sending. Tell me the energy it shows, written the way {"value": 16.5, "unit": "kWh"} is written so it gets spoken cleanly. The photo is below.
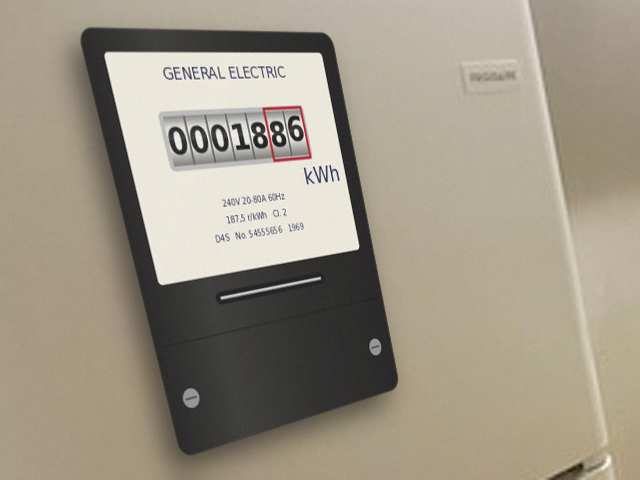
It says {"value": 18.86, "unit": "kWh"}
